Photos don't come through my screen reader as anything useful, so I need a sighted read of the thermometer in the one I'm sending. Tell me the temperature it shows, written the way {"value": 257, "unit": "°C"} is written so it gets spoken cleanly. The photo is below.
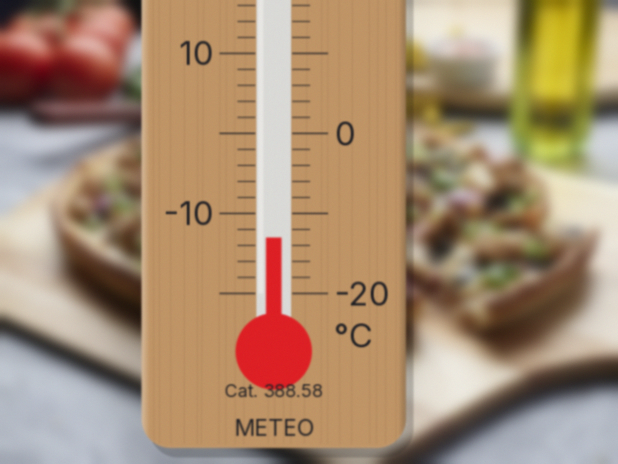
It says {"value": -13, "unit": "°C"}
